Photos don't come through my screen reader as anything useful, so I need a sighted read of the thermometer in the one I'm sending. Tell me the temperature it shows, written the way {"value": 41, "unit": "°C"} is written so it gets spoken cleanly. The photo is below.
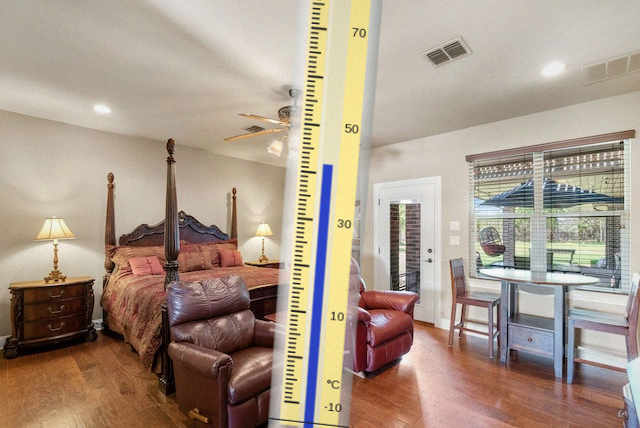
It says {"value": 42, "unit": "°C"}
